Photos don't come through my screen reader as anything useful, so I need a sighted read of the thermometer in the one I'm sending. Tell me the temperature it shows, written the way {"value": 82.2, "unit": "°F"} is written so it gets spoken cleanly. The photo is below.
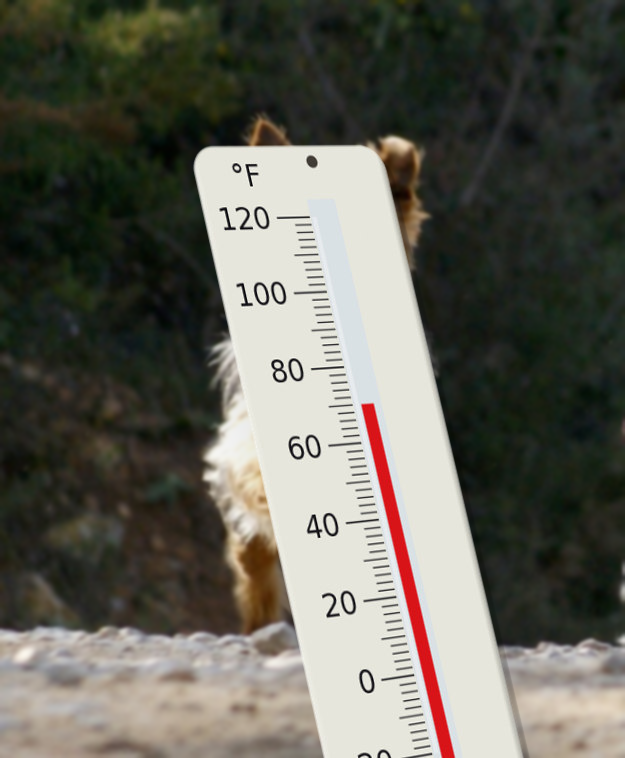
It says {"value": 70, "unit": "°F"}
